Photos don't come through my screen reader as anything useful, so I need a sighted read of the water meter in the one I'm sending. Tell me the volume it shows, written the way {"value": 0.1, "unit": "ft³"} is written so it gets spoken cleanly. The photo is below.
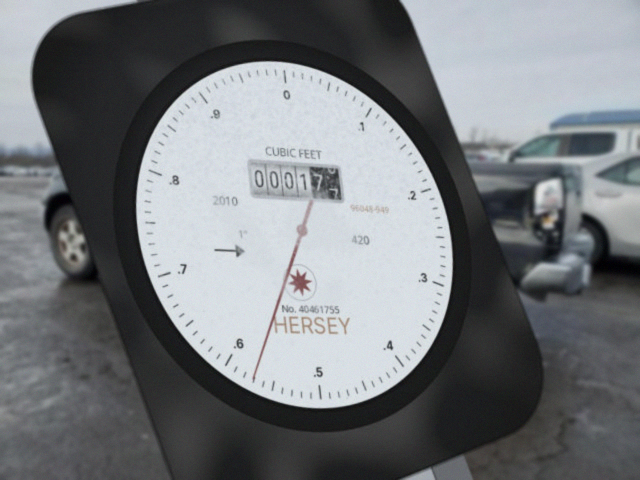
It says {"value": 176.57, "unit": "ft³"}
